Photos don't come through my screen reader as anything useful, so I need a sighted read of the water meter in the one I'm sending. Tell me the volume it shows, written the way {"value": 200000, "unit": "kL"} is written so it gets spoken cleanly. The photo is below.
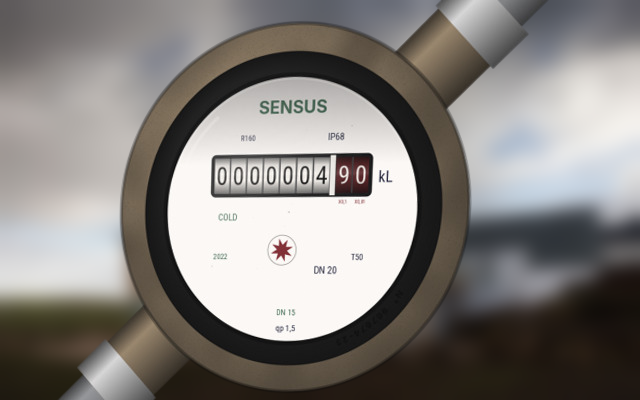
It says {"value": 4.90, "unit": "kL"}
